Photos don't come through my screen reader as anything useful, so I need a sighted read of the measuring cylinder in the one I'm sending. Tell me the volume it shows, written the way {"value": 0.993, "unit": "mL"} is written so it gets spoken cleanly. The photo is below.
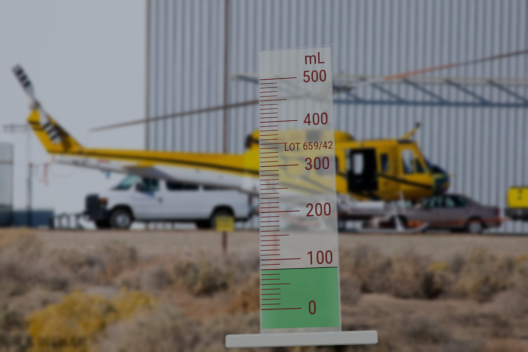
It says {"value": 80, "unit": "mL"}
